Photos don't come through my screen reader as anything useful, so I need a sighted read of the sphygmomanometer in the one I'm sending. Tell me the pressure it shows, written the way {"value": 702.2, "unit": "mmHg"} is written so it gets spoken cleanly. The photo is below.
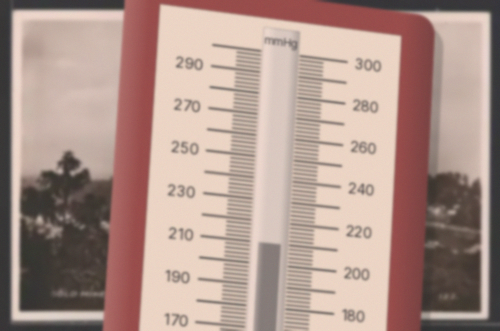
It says {"value": 210, "unit": "mmHg"}
